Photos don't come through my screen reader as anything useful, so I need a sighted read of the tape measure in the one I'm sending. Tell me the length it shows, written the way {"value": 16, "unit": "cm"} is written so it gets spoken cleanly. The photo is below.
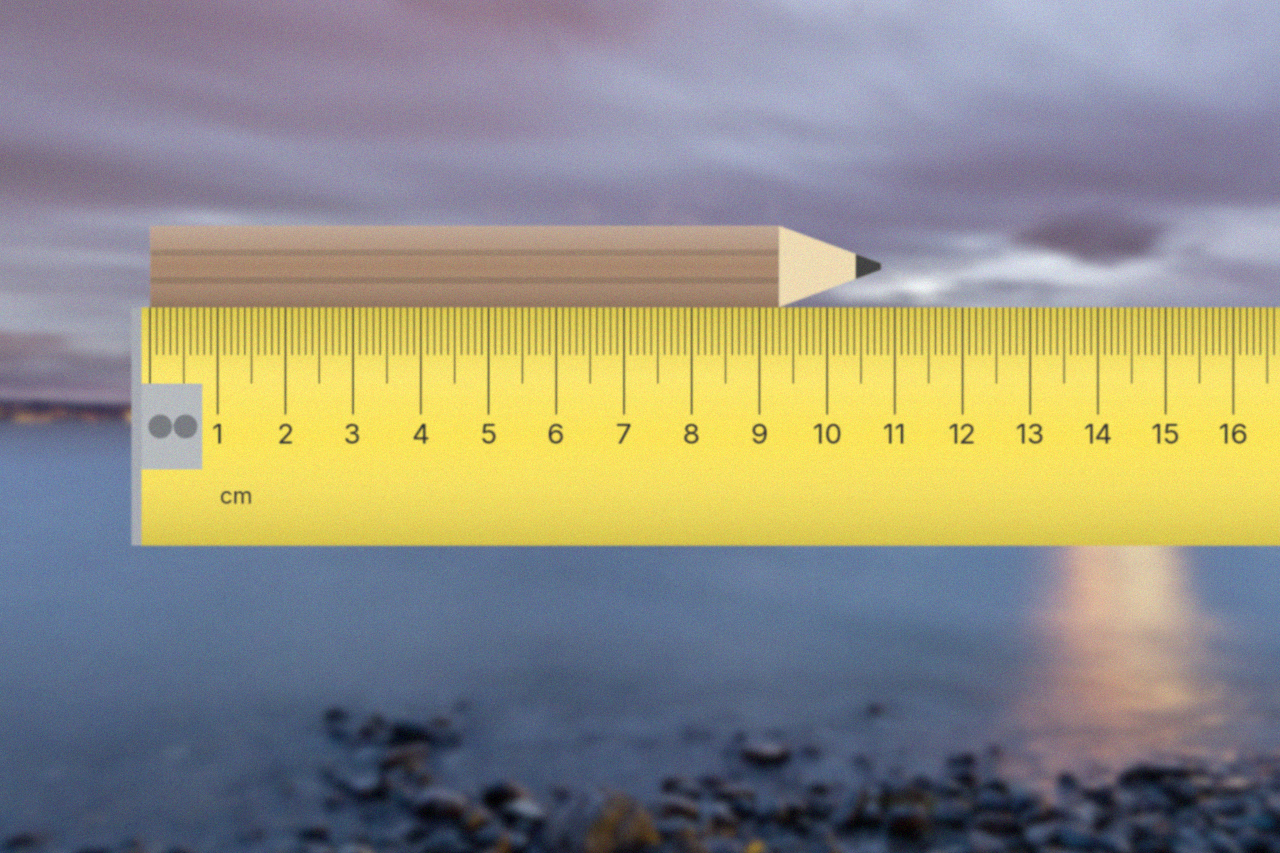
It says {"value": 10.8, "unit": "cm"}
